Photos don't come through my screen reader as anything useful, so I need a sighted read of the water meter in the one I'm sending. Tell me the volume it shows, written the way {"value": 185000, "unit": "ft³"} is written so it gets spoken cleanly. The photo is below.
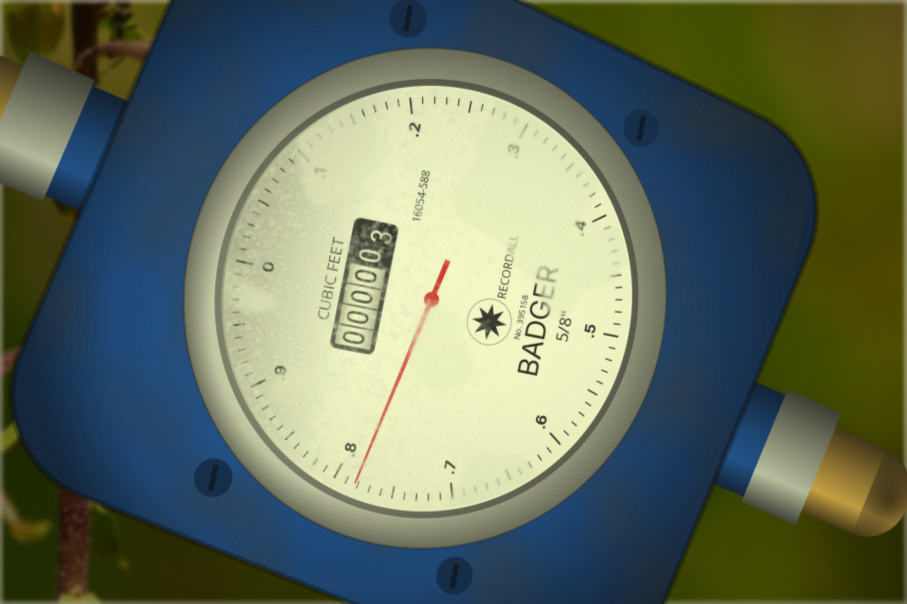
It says {"value": 2.78, "unit": "ft³"}
